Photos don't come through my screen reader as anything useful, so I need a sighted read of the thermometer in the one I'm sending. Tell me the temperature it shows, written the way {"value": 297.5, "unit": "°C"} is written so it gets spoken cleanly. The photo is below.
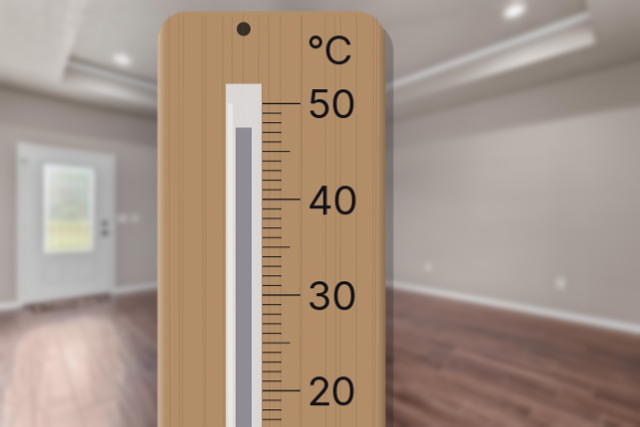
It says {"value": 47.5, "unit": "°C"}
